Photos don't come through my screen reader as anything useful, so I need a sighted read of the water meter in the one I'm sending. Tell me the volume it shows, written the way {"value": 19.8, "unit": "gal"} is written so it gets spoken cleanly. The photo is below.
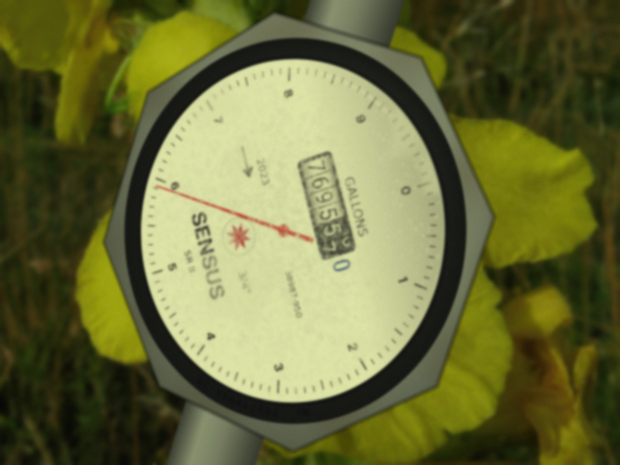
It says {"value": 7695565.9, "unit": "gal"}
